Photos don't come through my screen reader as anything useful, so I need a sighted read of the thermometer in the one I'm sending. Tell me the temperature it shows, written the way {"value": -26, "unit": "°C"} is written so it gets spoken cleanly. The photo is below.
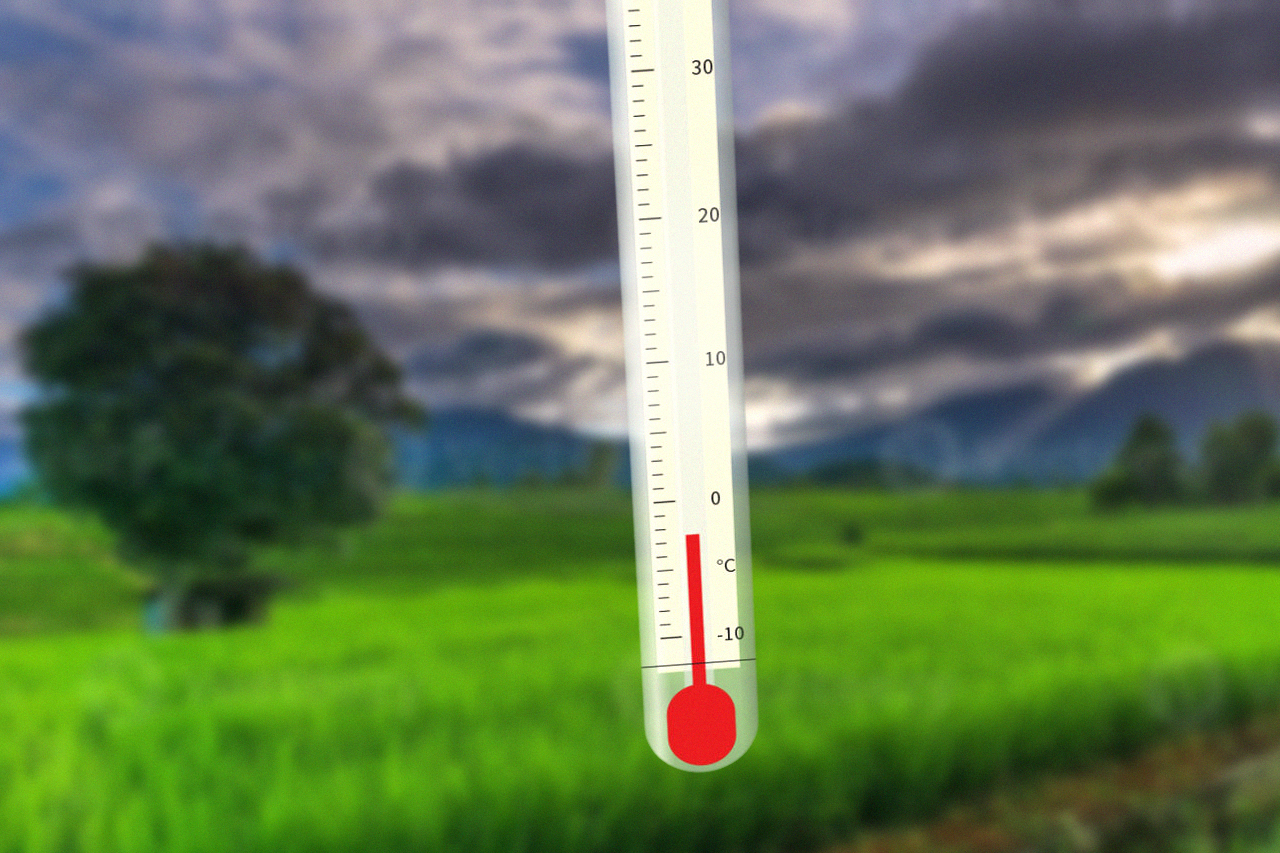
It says {"value": -2.5, "unit": "°C"}
